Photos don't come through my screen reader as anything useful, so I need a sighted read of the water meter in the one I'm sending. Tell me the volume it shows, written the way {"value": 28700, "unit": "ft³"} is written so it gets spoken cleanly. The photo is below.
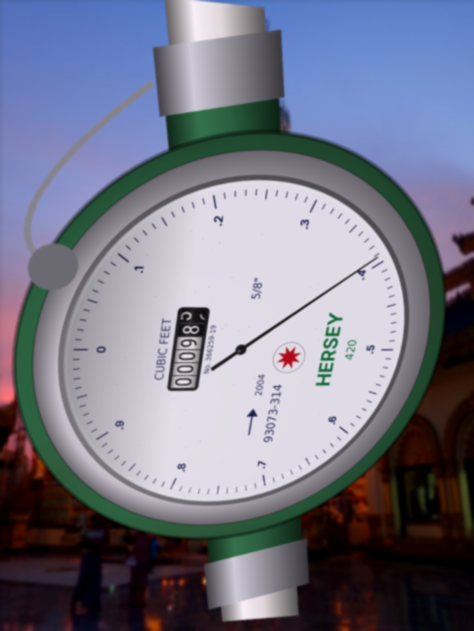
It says {"value": 985.39, "unit": "ft³"}
